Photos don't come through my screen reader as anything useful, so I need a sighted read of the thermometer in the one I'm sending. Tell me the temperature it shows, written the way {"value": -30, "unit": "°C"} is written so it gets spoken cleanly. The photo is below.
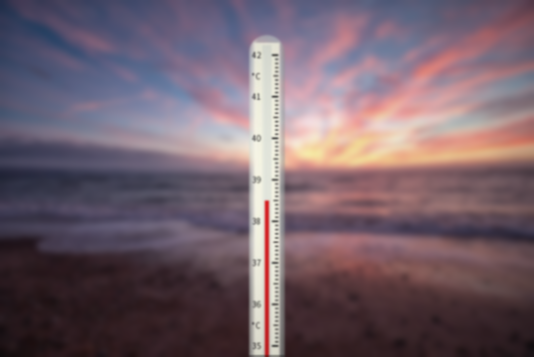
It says {"value": 38.5, "unit": "°C"}
